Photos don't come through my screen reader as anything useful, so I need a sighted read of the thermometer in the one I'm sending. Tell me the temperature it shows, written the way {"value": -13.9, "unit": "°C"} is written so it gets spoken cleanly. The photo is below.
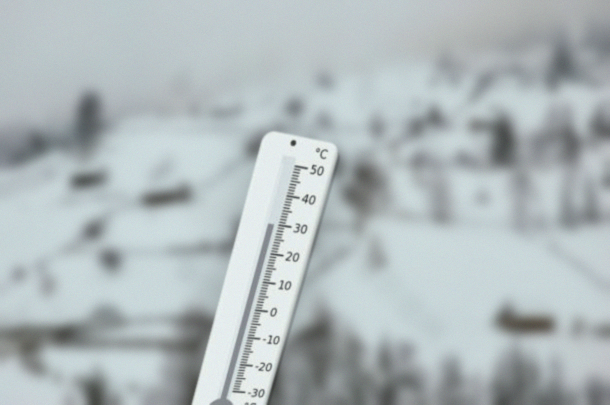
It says {"value": 30, "unit": "°C"}
